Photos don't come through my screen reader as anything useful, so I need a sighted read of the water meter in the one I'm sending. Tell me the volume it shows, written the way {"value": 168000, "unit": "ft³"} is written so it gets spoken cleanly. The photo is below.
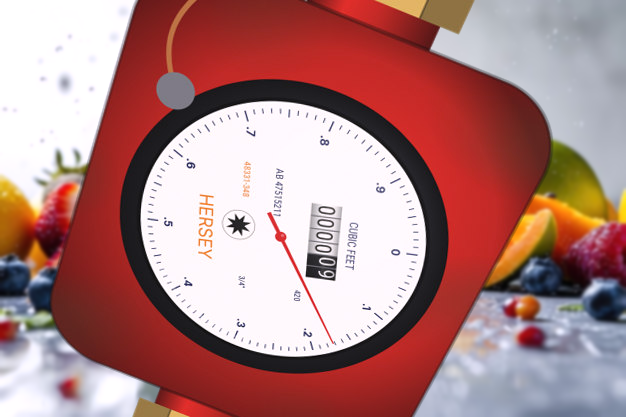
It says {"value": 9.17, "unit": "ft³"}
